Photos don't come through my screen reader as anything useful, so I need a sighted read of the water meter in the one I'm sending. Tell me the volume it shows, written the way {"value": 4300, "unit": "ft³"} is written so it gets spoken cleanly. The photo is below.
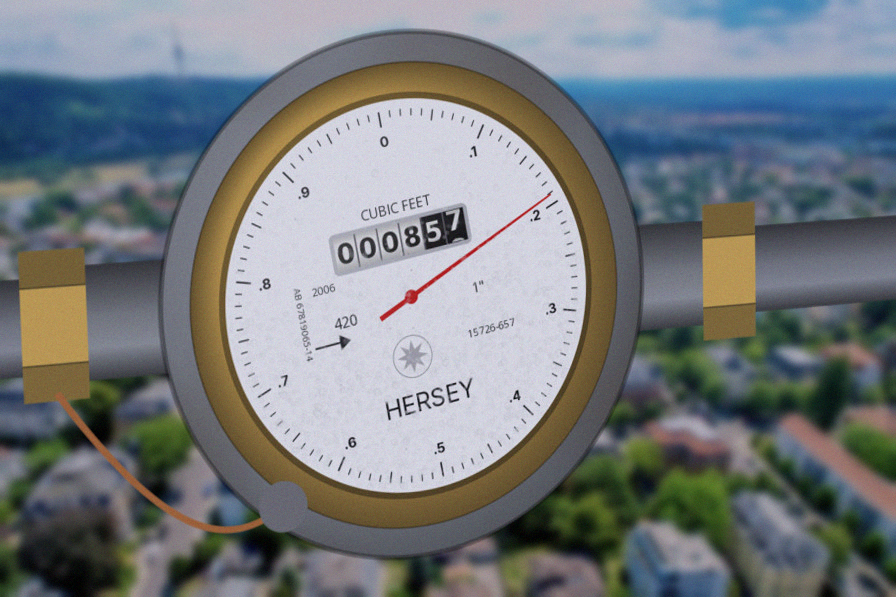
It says {"value": 857.19, "unit": "ft³"}
